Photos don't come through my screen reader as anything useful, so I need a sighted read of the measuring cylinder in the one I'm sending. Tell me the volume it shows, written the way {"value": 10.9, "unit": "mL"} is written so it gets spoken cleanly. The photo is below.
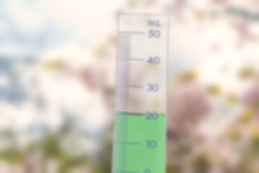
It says {"value": 20, "unit": "mL"}
